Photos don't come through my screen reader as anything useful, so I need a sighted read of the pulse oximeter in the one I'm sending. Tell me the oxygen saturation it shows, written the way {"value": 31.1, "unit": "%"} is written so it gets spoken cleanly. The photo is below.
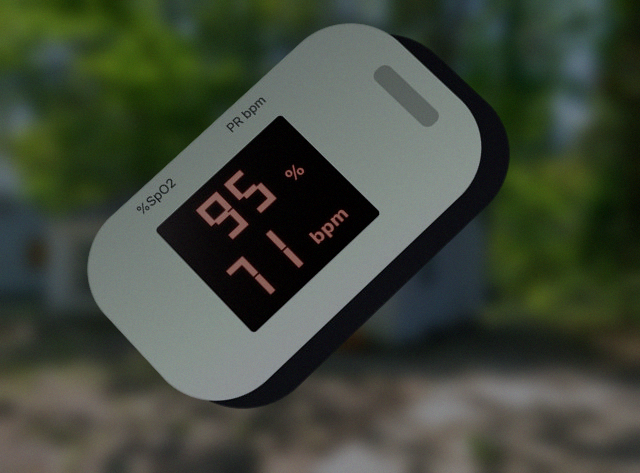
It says {"value": 95, "unit": "%"}
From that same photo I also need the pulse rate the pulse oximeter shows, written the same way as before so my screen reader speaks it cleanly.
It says {"value": 71, "unit": "bpm"}
